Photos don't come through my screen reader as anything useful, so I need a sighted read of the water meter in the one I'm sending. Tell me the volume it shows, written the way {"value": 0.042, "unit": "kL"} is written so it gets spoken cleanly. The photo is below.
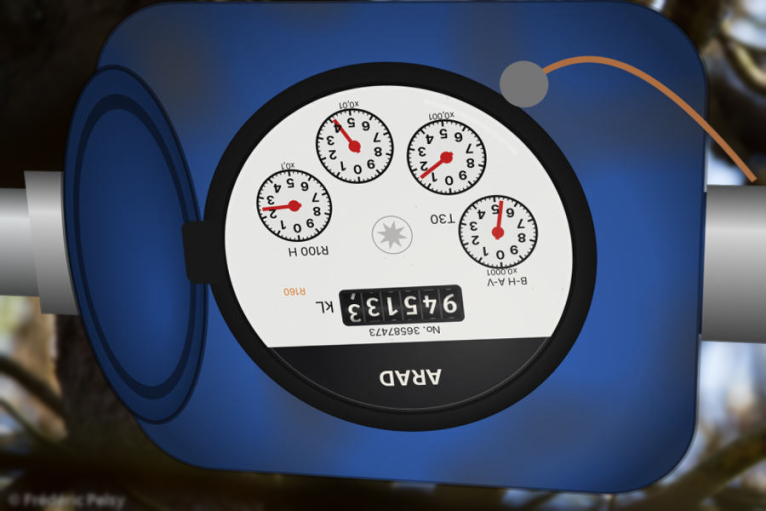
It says {"value": 945133.2415, "unit": "kL"}
